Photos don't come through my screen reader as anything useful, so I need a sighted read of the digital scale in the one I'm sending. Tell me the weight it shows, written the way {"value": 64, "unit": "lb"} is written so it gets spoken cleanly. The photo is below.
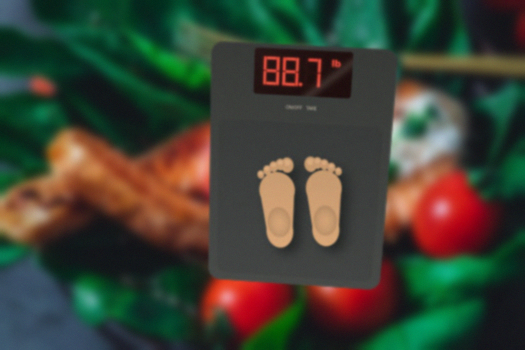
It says {"value": 88.7, "unit": "lb"}
